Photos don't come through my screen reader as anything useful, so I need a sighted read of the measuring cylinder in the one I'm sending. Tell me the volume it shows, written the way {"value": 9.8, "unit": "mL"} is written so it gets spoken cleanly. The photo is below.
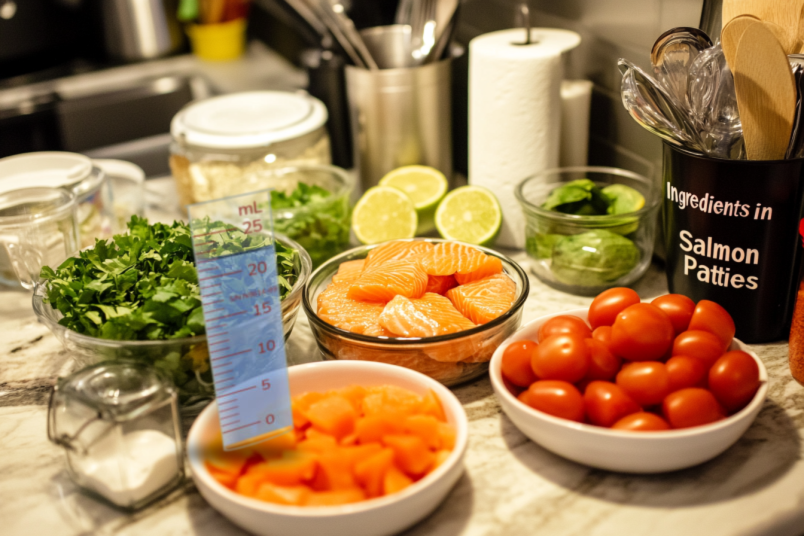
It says {"value": 22, "unit": "mL"}
